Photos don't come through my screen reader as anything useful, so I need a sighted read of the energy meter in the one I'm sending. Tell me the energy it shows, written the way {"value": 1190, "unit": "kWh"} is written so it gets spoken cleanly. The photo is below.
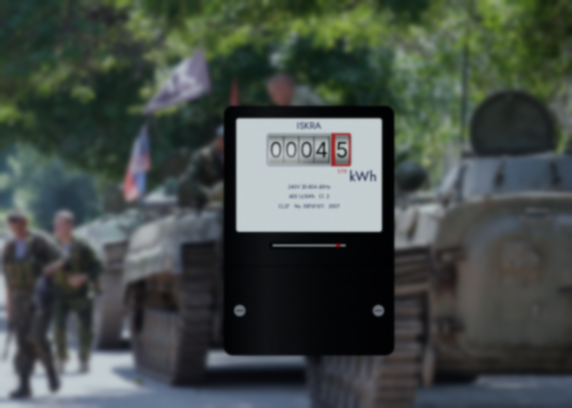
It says {"value": 4.5, "unit": "kWh"}
